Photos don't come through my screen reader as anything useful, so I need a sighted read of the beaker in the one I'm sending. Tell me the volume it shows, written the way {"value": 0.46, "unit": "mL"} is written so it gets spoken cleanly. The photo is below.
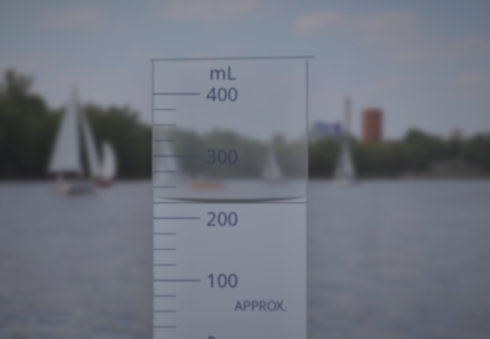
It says {"value": 225, "unit": "mL"}
